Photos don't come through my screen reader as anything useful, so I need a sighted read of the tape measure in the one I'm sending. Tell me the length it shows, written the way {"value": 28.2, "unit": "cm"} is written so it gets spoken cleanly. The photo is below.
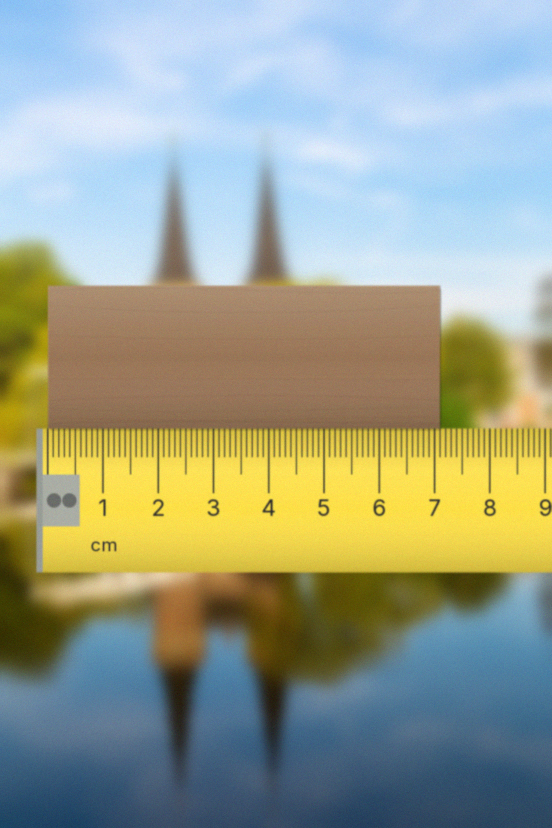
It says {"value": 7.1, "unit": "cm"}
